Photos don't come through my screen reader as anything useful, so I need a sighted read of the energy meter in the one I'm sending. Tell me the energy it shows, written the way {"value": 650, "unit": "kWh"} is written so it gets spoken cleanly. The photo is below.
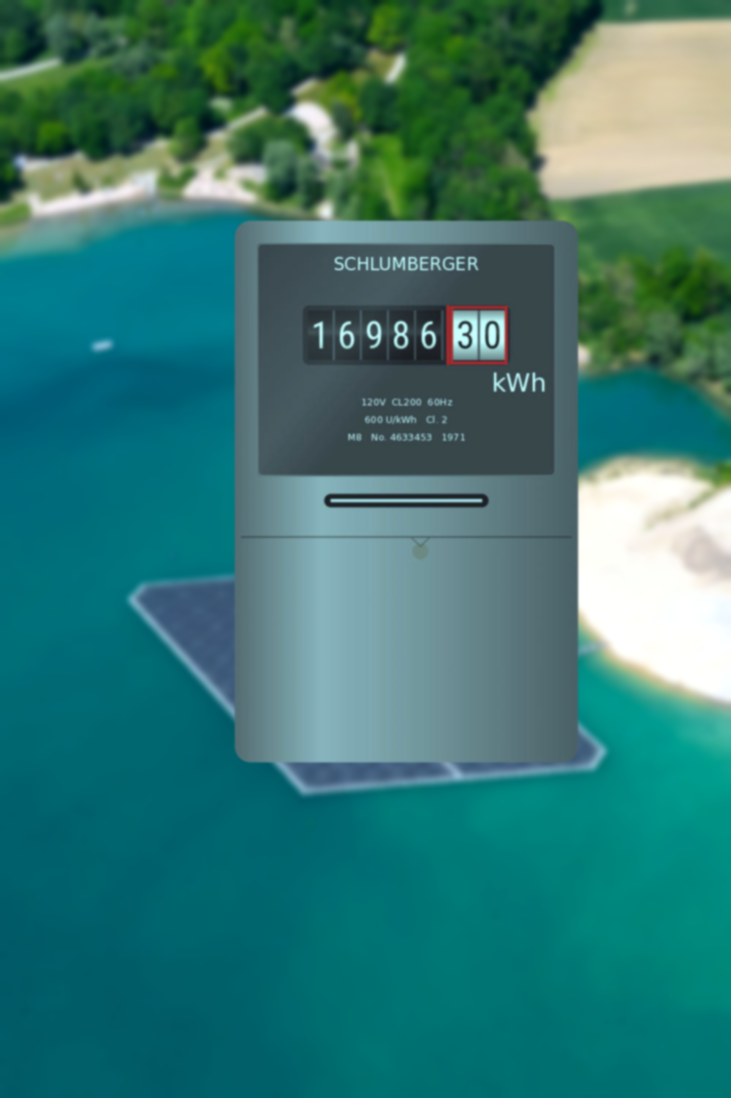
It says {"value": 16986.30, "unit": "kWh"}
